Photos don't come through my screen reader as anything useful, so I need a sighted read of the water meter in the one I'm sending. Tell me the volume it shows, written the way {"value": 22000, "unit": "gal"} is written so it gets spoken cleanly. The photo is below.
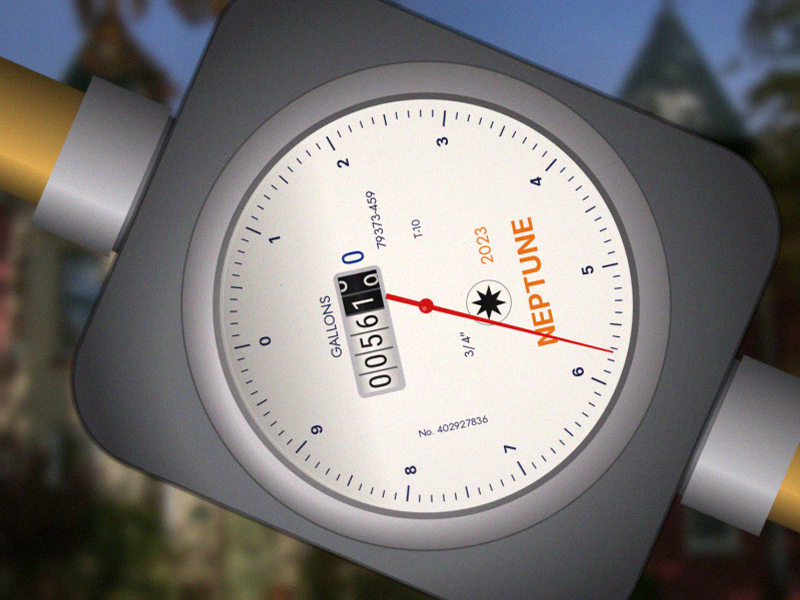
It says {"value": 56185.7, "unit": "gal"}
